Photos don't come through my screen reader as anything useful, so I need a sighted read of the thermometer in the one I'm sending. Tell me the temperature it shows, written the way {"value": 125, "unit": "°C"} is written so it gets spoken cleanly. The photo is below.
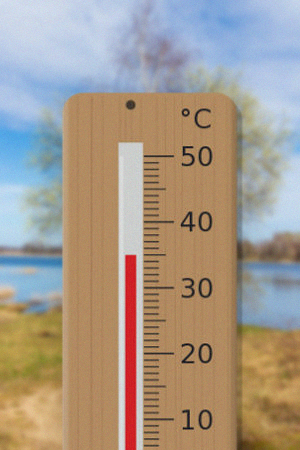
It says {"value": 35, "unit": "°C"}
